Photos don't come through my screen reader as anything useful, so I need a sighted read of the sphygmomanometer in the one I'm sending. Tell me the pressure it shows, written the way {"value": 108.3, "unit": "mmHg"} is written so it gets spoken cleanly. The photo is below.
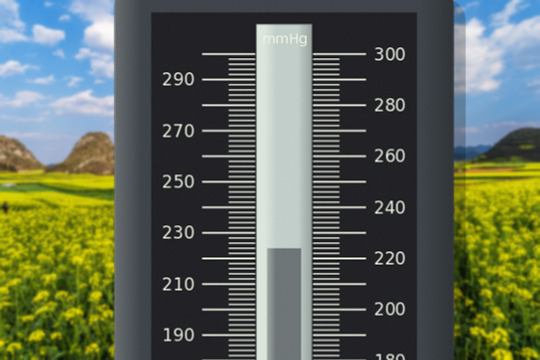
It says {"value": 224, "unit": "mmHg"}
